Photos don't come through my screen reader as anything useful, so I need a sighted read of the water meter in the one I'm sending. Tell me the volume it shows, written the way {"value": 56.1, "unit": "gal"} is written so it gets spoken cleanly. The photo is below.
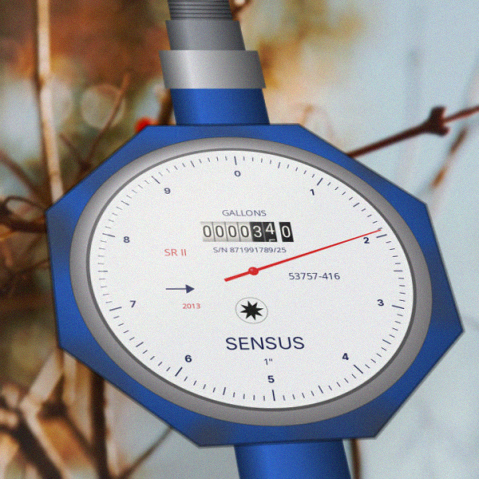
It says {"value": 341.9, "unit": "gal"}
